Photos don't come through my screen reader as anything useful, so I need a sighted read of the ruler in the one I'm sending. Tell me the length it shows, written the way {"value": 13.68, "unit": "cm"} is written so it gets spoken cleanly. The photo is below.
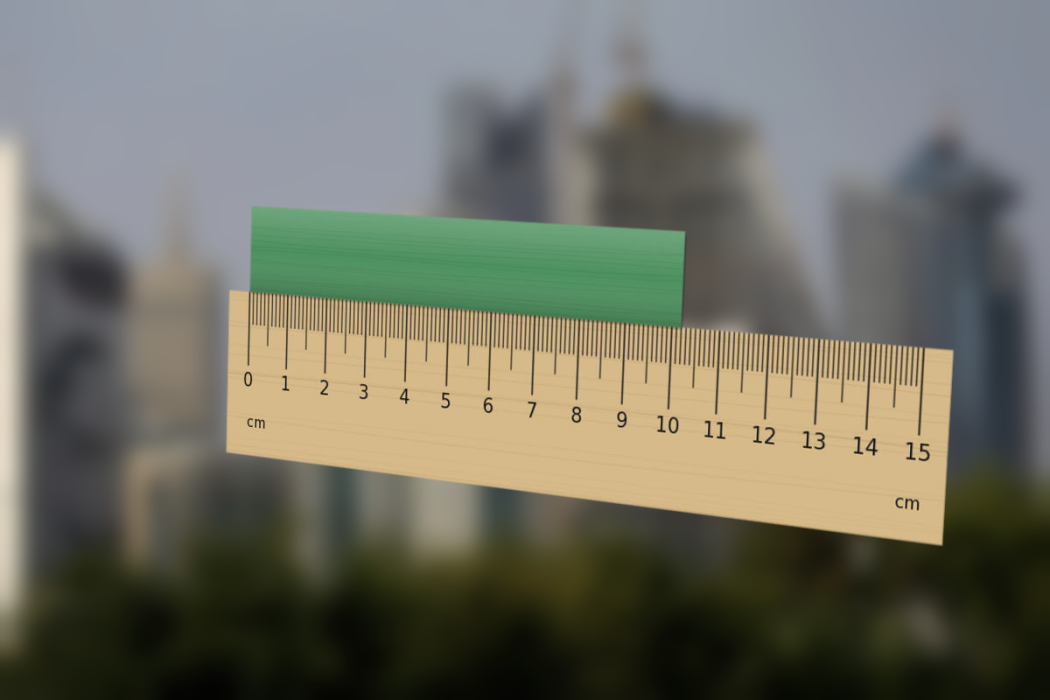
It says {"value": 10.2, "unit": "cm"}
